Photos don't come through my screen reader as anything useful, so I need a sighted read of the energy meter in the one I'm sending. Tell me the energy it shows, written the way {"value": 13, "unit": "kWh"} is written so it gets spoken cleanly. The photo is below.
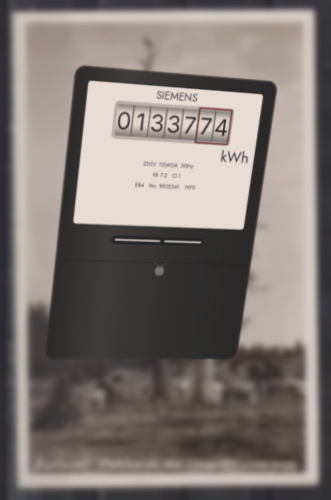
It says {"value": 1337.74, "unit": "kWh"}
